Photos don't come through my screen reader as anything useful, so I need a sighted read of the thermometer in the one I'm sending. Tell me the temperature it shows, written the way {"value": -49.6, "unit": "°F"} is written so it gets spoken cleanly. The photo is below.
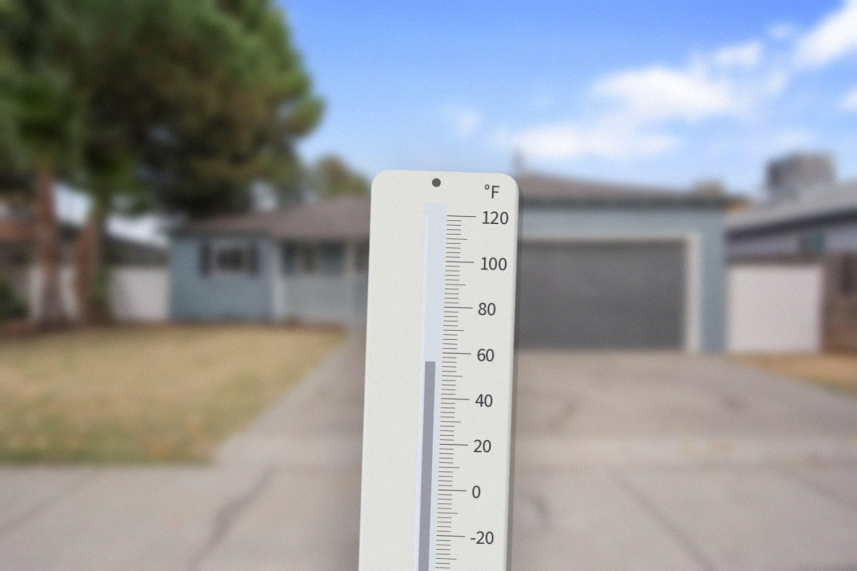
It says {"value": 56, "unit": "°F"}
